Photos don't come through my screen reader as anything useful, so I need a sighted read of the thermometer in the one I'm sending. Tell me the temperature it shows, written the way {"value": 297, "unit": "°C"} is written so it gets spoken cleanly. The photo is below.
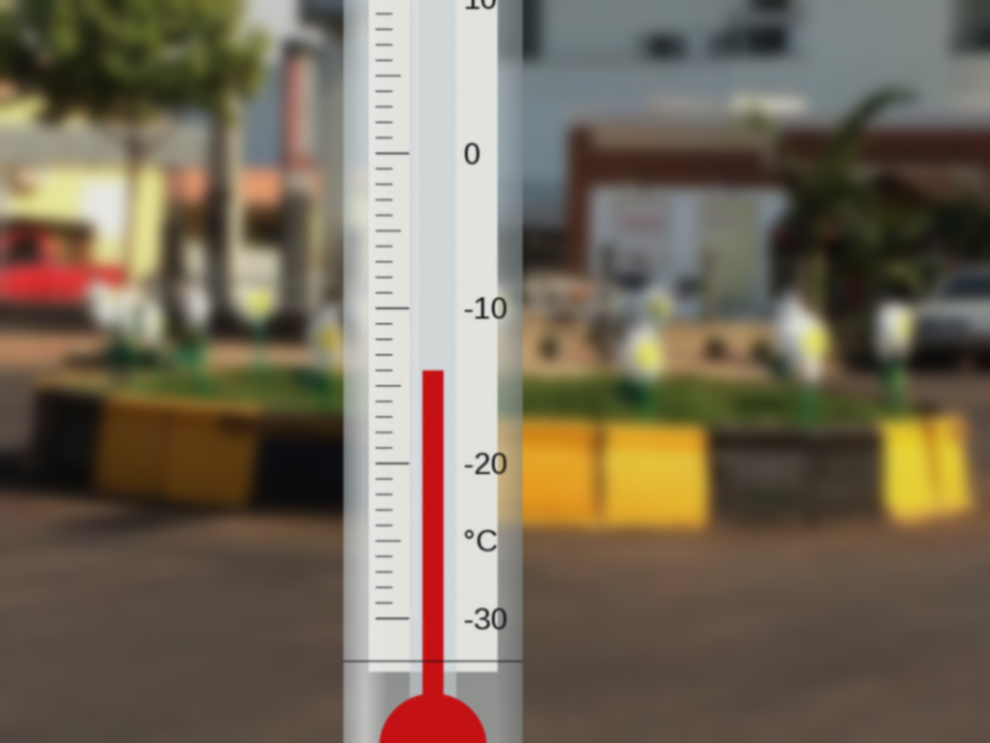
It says {"value": -14, "unit": "°C"}
